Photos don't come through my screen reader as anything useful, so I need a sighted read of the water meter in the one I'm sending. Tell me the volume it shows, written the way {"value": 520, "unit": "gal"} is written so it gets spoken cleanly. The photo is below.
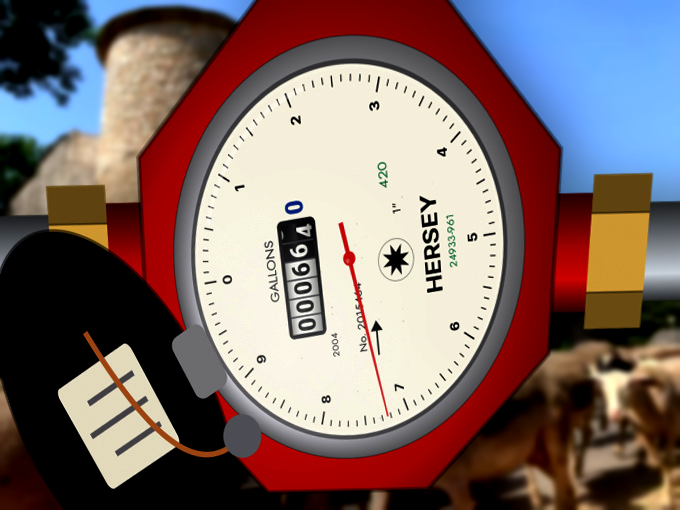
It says {"value": 6637.2, "unit": "gal"}
